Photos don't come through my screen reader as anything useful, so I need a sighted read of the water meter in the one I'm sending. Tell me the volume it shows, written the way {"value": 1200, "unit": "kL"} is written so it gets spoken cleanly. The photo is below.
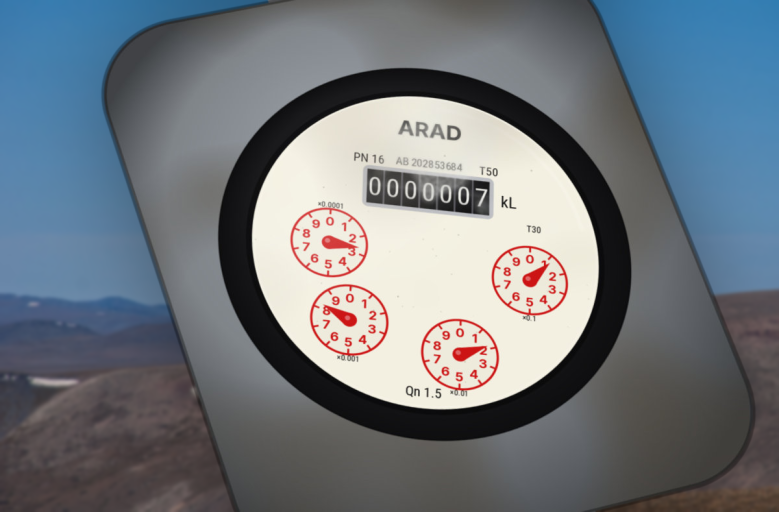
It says {"value": 7.1182, "unit": "kL"}
